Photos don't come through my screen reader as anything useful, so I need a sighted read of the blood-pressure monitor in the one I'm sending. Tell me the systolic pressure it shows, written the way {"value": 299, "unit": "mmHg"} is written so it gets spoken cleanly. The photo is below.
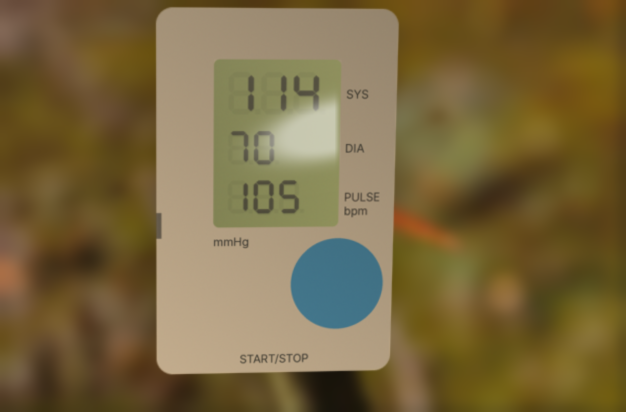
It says {"value": 114, "unit": "mmHg"}
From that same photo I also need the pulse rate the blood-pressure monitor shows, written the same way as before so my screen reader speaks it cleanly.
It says {"value": 105, "unit": "bpm"}
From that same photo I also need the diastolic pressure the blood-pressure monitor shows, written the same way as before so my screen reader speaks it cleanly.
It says {"value": 70, "unit": "mmHg"}
